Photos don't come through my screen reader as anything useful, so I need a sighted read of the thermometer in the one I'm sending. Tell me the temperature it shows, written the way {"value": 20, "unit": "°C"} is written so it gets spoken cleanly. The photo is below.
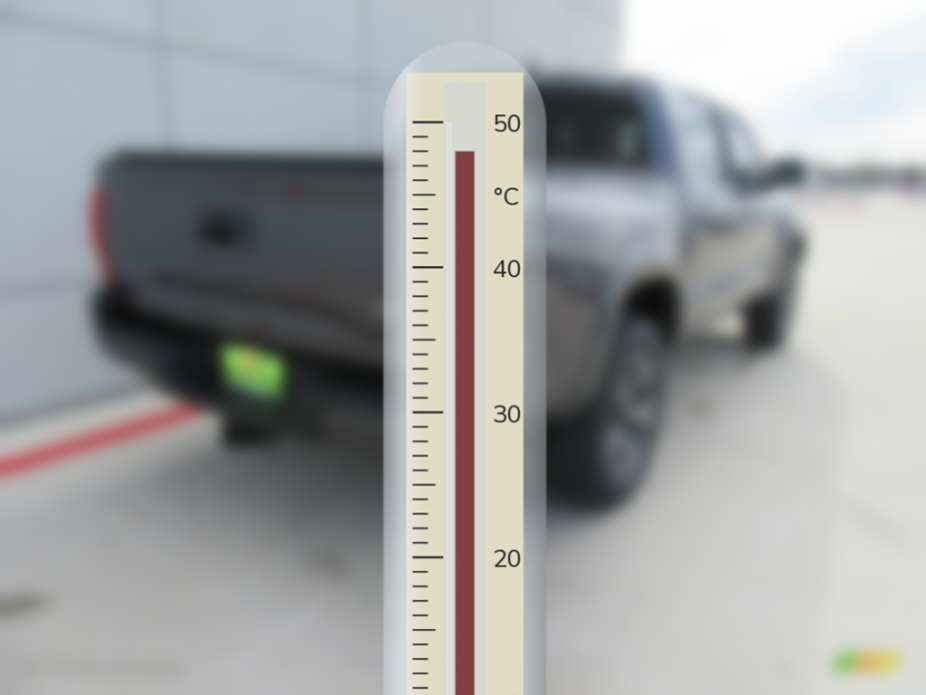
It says {"value": 48, "unit": "°C"}
